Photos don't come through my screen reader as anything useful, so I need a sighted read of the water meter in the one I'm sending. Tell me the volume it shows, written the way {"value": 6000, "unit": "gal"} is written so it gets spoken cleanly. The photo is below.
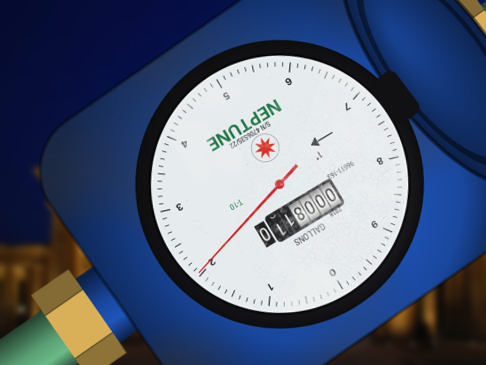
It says {"value": 8112.0, "unit": "gal"}
